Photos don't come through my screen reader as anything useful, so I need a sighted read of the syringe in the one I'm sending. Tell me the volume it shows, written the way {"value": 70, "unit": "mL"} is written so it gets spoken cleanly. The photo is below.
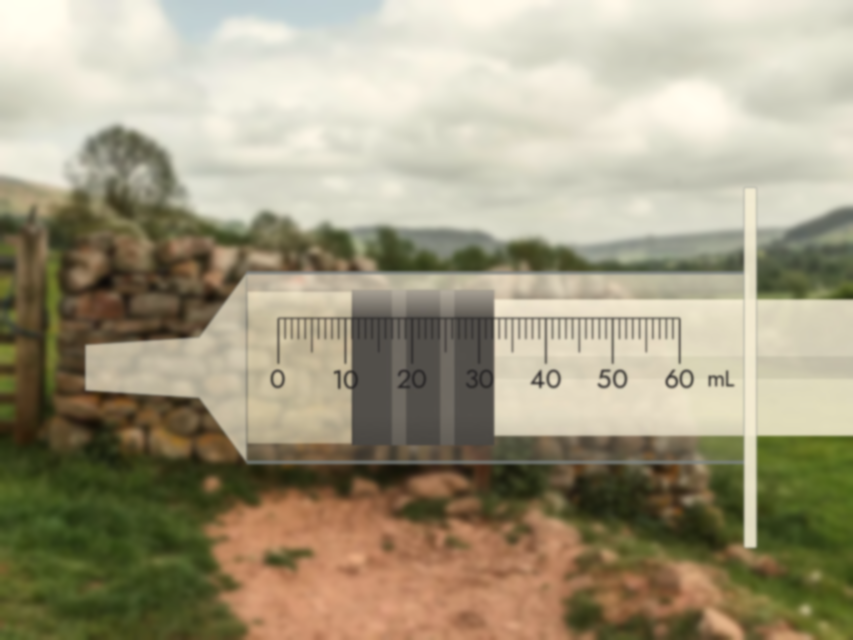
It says {"value": 11, "unit": "mL"}
